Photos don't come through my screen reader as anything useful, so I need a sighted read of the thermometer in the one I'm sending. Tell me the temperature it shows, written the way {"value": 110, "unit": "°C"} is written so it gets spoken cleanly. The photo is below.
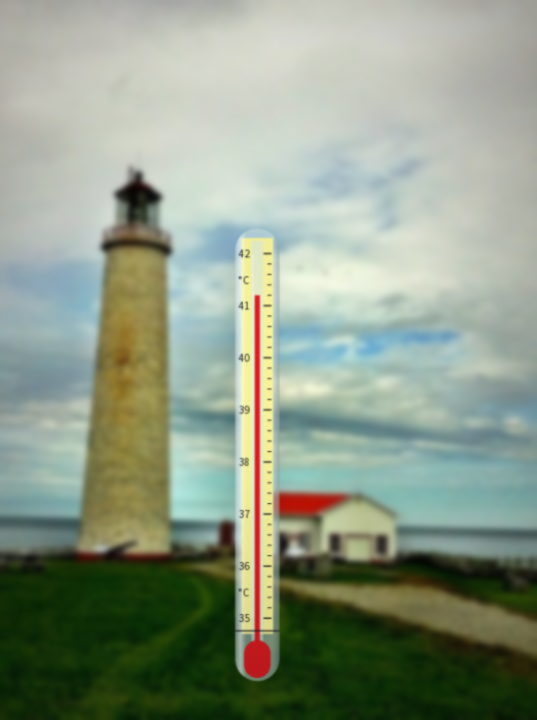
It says {"value": 41.2, "unit": "°C"}
